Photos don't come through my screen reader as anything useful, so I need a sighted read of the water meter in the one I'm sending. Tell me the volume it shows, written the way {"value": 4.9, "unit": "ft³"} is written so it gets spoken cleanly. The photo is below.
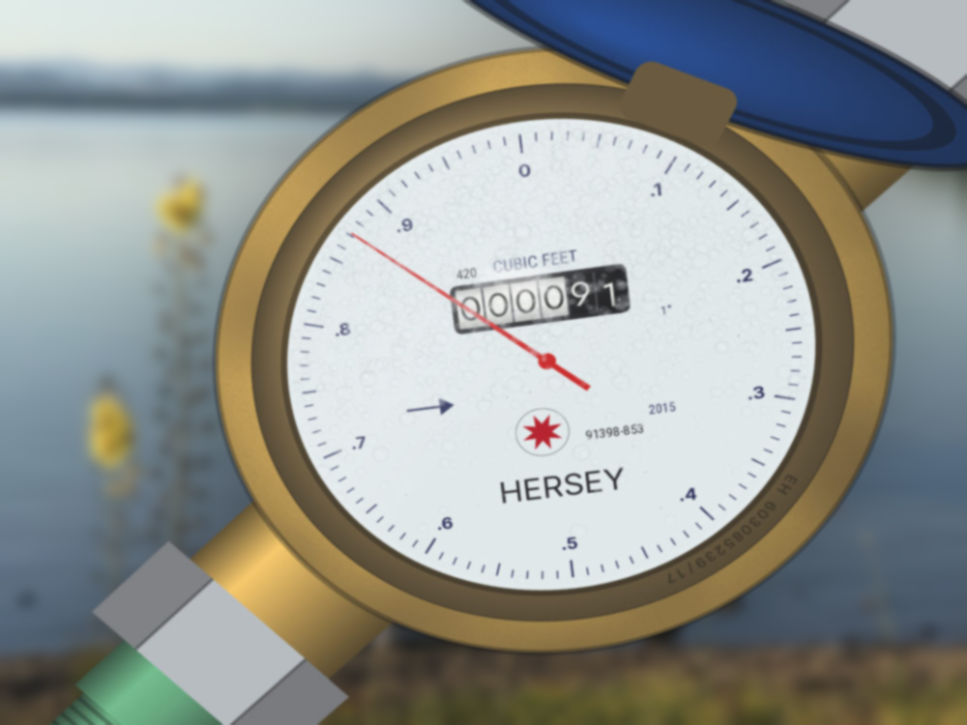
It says {"value": 90.87, "unit": "ft³"}
